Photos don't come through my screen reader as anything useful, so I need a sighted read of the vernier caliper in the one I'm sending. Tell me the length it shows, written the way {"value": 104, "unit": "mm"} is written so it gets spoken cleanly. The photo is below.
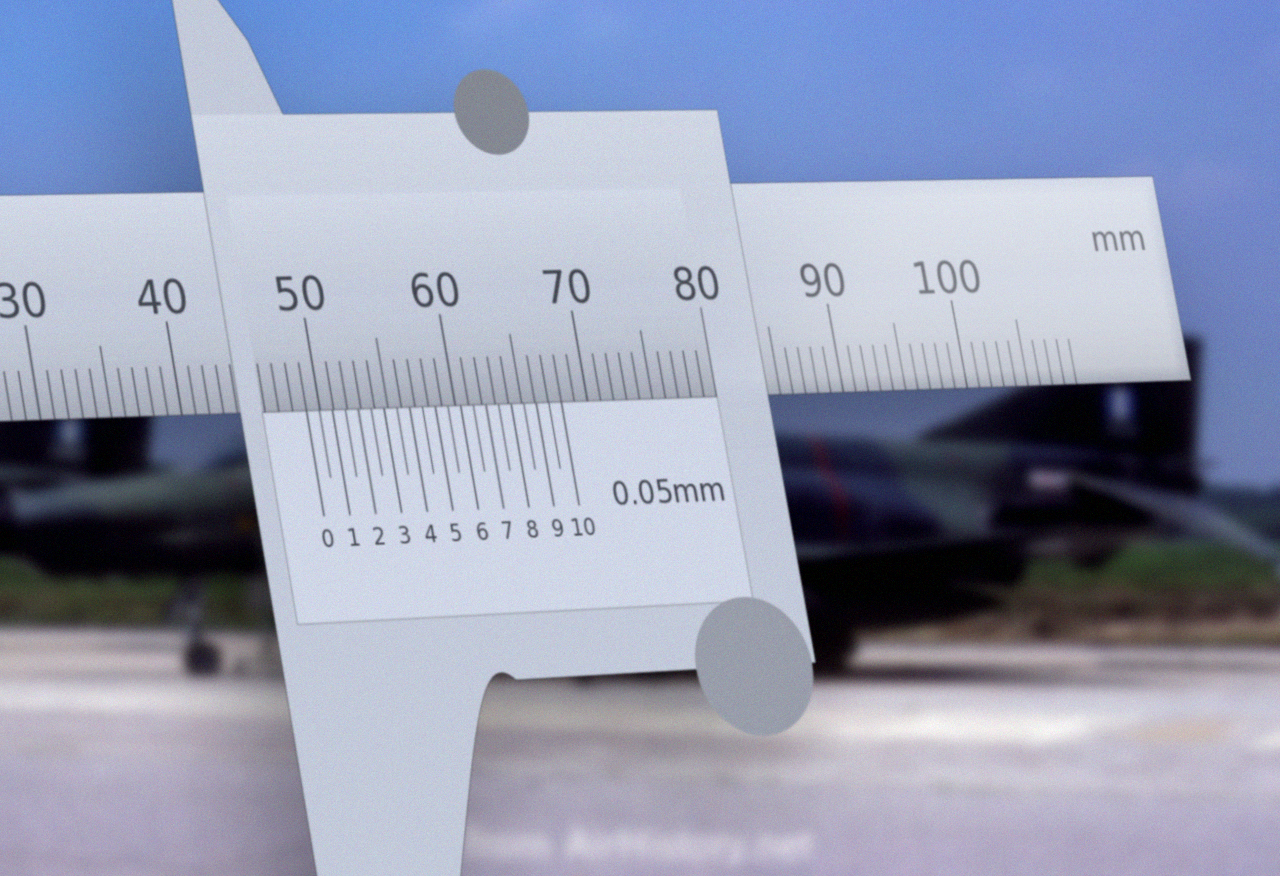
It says {"value": 49.0, "unit": "mm"}
